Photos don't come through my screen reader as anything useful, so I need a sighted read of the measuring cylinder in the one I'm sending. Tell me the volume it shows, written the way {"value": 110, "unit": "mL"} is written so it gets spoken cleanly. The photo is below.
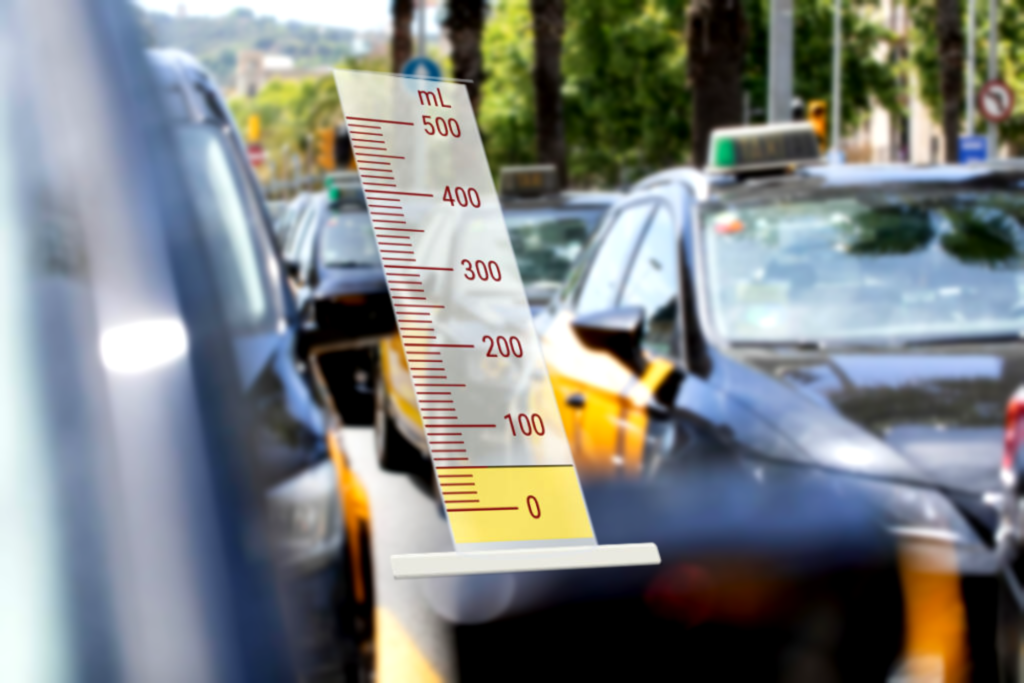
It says {"value": 50, "unit": "mL"}
